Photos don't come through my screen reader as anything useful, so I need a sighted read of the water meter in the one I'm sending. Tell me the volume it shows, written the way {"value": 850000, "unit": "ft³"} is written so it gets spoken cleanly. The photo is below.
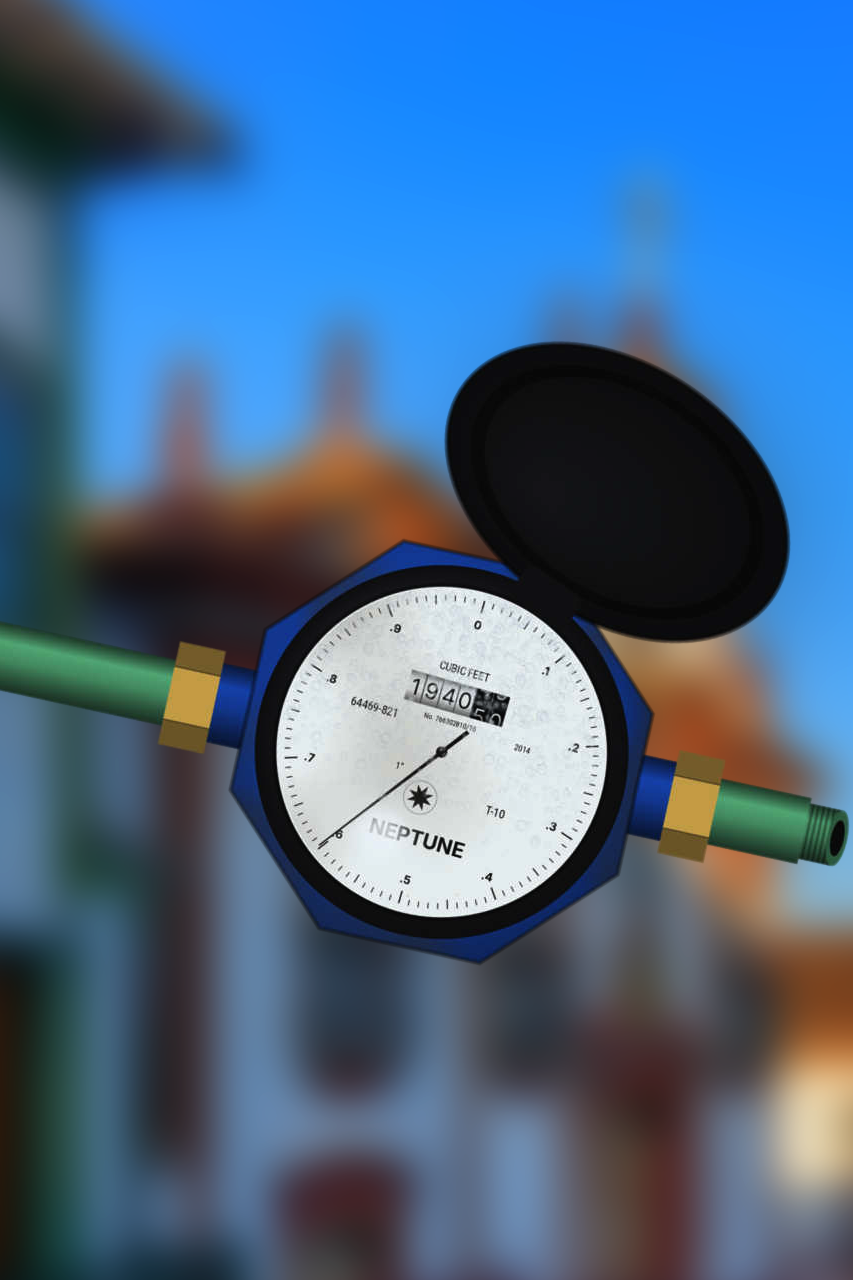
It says {"value": 194049.60, "unit": "ft³"}
